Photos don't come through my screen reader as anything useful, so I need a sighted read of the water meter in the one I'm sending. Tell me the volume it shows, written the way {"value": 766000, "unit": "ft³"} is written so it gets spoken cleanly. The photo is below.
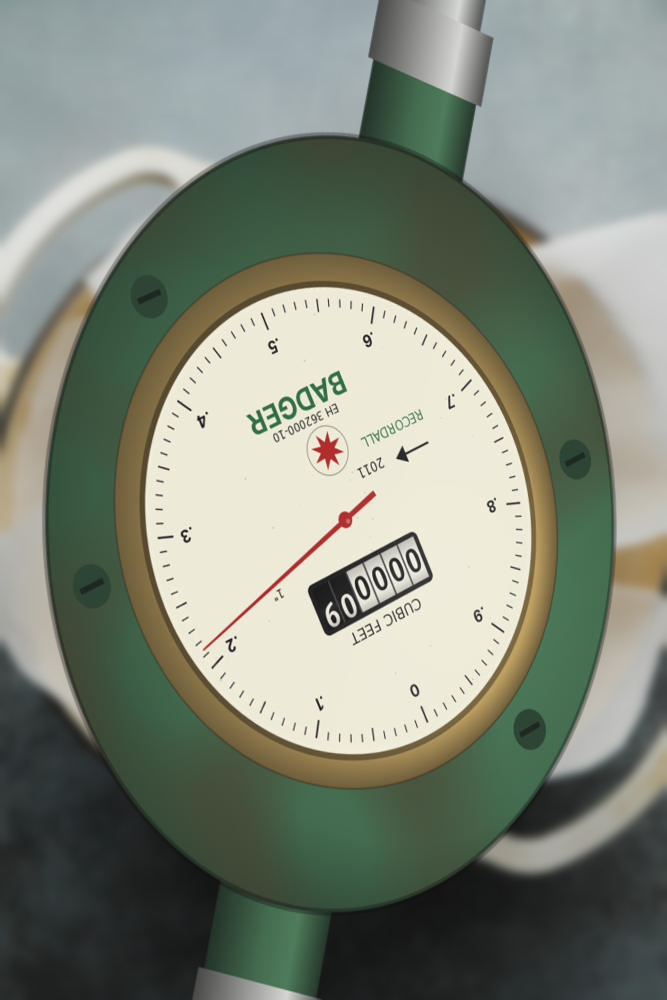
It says {"value": 9.21, "unit": "ft³"}
